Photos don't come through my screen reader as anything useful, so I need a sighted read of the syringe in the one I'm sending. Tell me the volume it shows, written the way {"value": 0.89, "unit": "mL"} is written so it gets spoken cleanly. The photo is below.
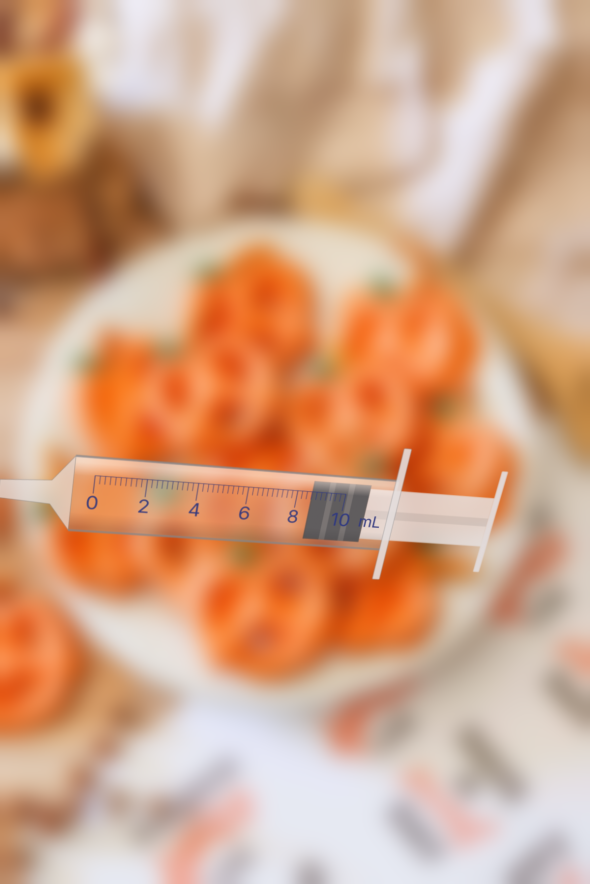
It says {"value": 8.6, "unit": "mL"}
